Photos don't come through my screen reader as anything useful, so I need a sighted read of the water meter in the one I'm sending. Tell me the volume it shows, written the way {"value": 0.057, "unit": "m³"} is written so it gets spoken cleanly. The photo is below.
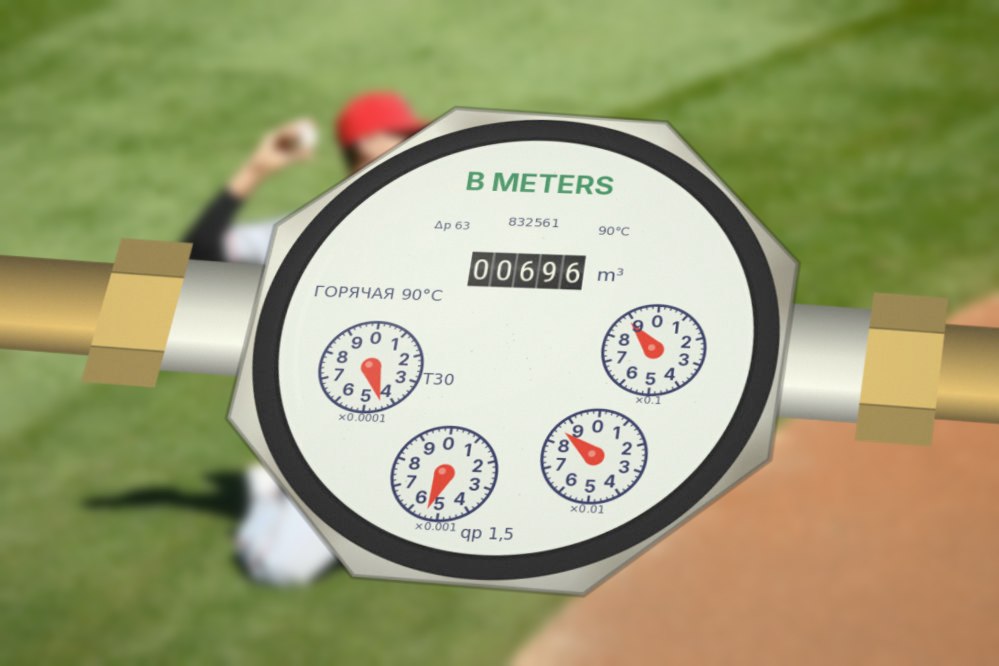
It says {"value": 696.8854, "unit": "m³"}
